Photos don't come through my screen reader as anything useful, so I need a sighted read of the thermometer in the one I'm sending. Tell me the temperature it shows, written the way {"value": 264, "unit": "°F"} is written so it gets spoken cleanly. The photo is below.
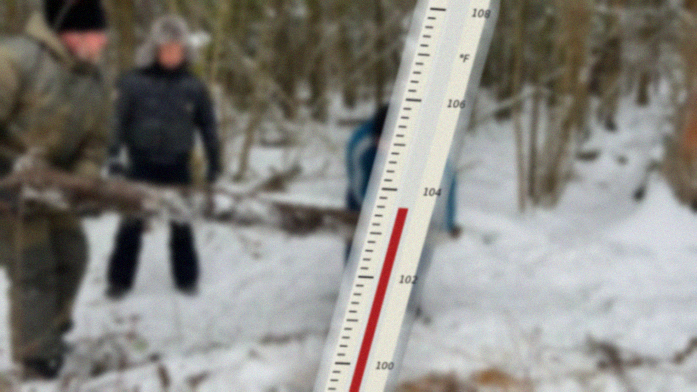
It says {"value": 103.6, "unit": "°F"}
